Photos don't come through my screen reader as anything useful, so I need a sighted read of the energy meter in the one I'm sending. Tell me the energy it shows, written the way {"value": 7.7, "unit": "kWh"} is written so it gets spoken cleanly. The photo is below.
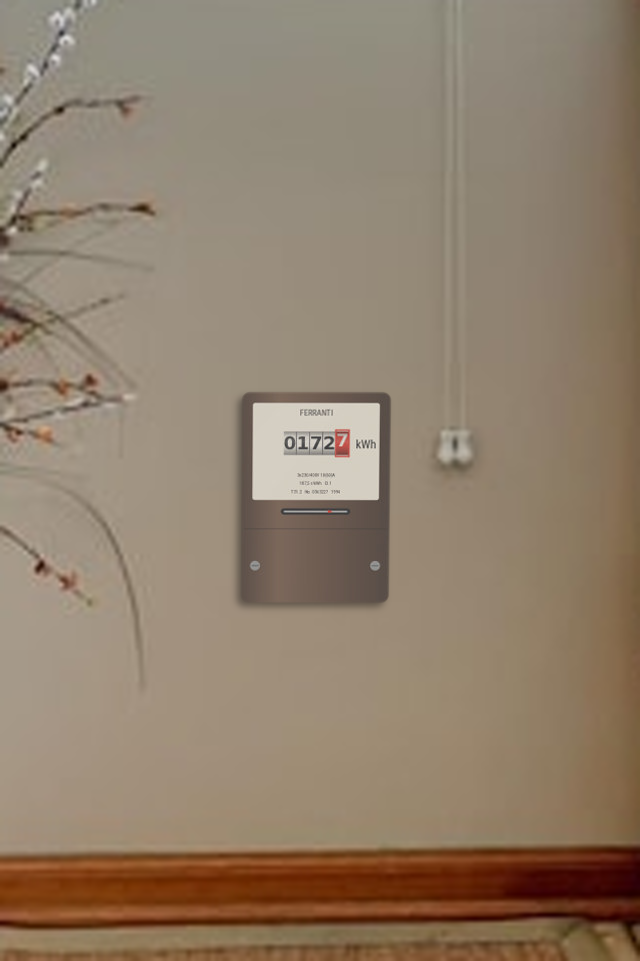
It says {"value": 172.7, "unit": "kWh"}
